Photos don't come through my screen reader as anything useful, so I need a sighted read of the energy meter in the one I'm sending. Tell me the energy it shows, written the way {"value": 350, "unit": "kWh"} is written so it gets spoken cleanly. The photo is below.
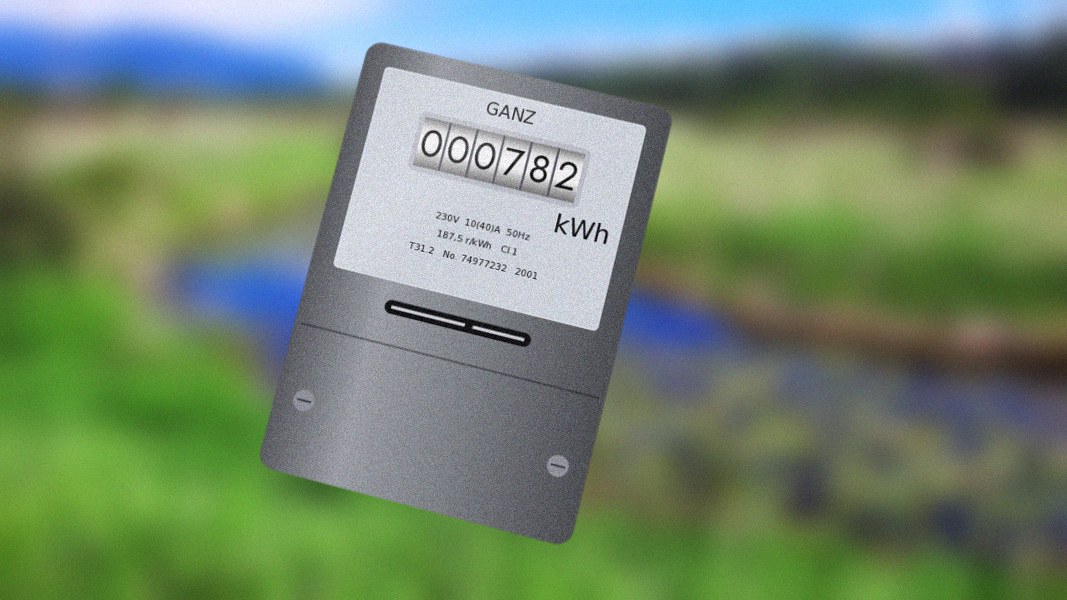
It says {"value": 782, "unit": "kWh"}
